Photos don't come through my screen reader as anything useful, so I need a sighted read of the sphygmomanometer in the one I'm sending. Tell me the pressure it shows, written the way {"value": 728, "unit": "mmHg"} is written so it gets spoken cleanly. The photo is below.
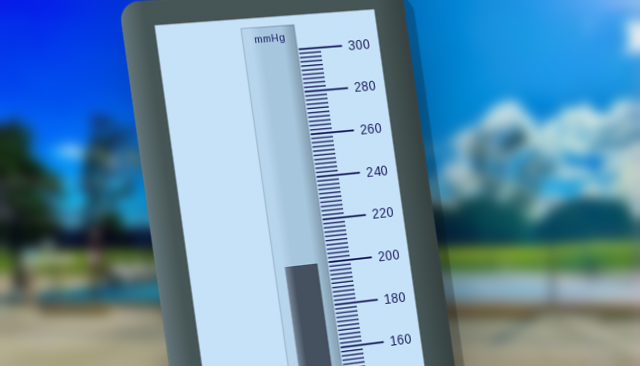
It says {"value": 200, "unit": "mmHg"}
